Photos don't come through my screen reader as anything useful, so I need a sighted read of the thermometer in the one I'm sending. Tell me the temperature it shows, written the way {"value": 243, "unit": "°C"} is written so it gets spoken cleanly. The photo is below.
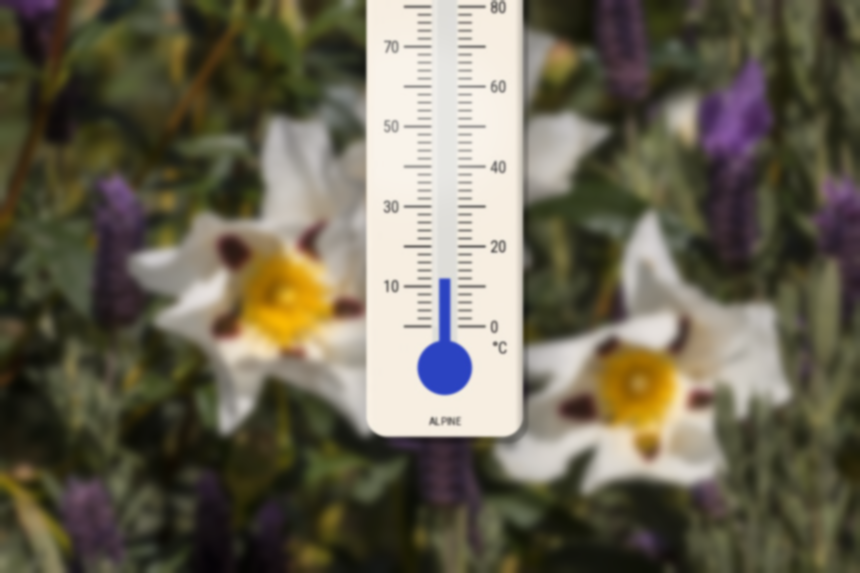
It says {"value": 12, "unit": "°C"}
